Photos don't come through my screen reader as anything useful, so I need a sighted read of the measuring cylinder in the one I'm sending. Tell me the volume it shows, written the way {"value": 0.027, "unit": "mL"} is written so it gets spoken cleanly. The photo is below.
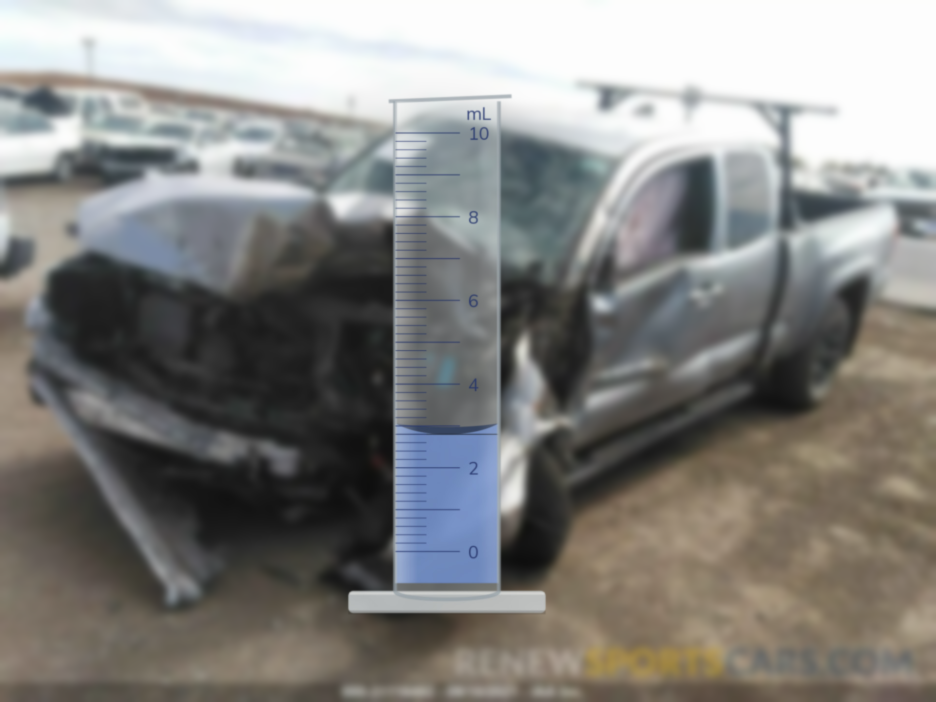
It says {"value": 2.8, "unit": "mL"}
